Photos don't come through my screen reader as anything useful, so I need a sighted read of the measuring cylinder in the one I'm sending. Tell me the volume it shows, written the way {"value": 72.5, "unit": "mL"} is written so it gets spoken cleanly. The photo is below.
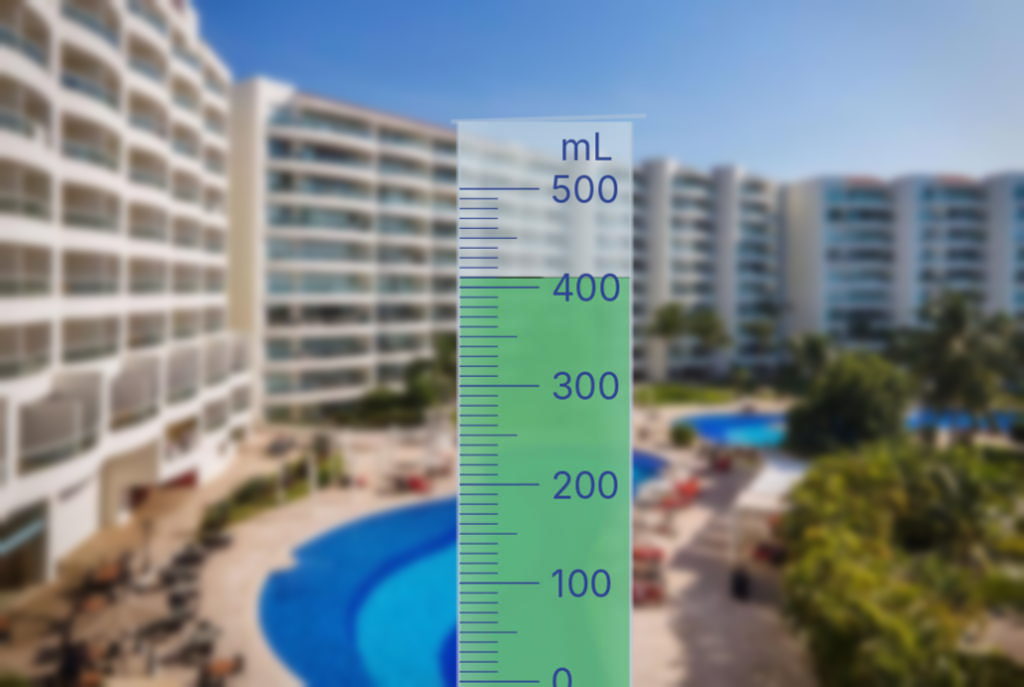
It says {"value": 410, "unit": "mL"}
